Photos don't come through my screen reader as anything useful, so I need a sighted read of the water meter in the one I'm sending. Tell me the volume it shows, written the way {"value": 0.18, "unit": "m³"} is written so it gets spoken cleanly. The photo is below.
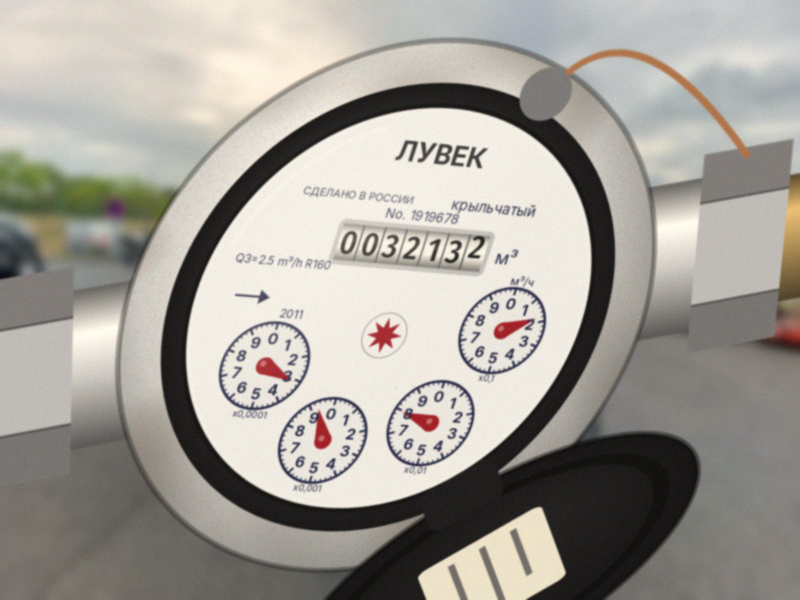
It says {"value": 32132.1793, "unit": "m³"}
